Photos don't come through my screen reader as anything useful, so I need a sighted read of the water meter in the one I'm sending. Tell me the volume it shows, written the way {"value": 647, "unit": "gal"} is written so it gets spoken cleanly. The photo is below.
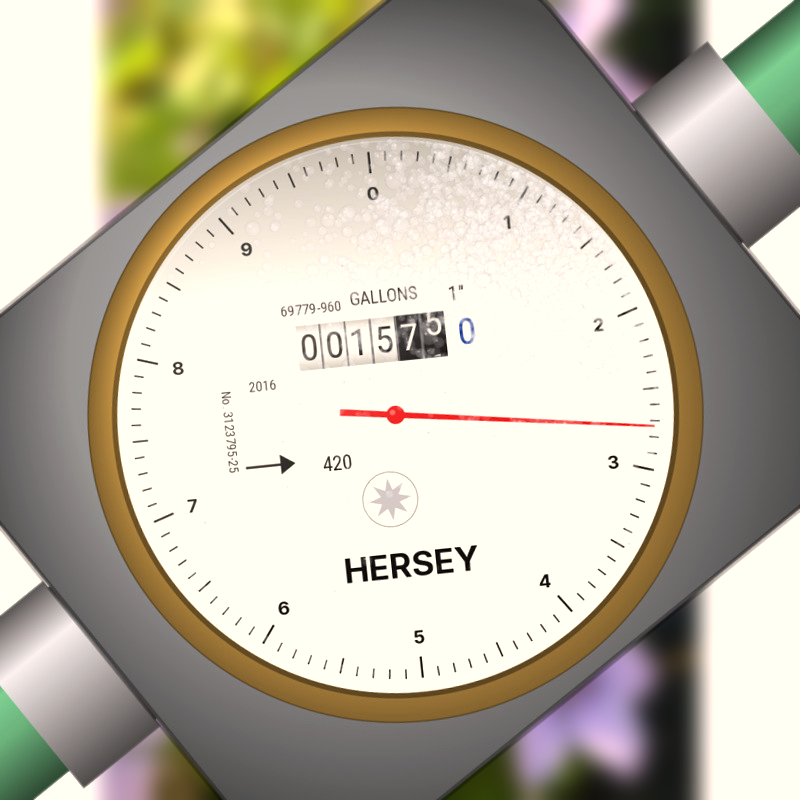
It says {"value": 15752.7, "unit": "gal"}
